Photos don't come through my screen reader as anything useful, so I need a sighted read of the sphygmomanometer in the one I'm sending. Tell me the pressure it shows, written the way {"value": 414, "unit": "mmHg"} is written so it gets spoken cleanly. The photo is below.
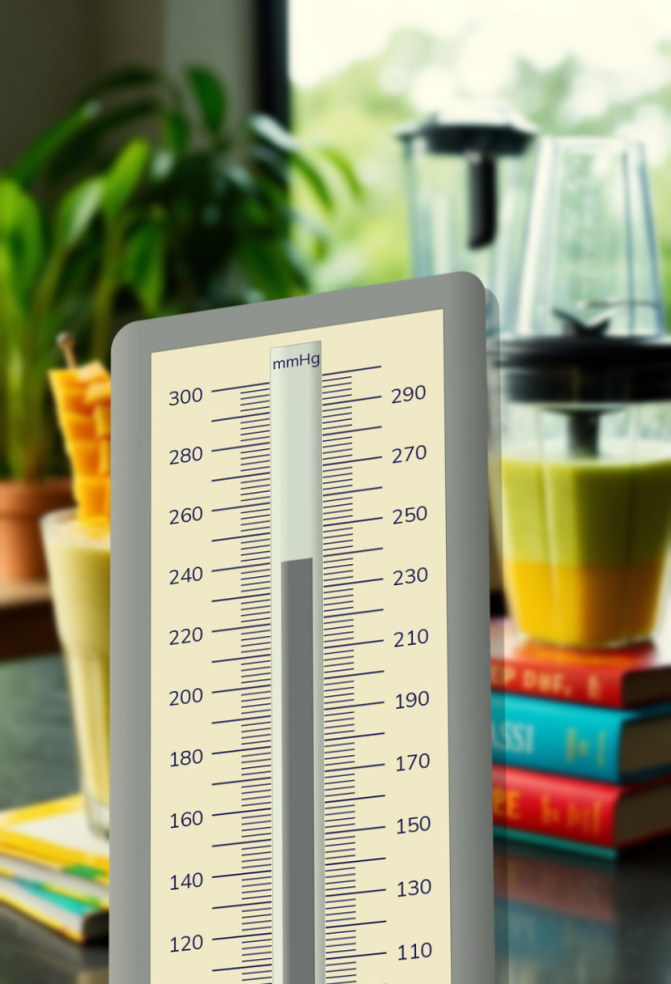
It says {"value": 240, "unit": "mmHg"}
